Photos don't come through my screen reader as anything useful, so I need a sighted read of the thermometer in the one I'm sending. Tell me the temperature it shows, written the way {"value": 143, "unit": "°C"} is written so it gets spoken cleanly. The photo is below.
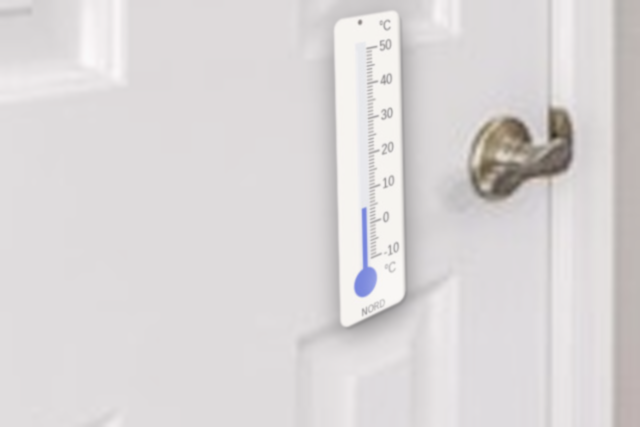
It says {"value": 5, "unit": "°C"}
